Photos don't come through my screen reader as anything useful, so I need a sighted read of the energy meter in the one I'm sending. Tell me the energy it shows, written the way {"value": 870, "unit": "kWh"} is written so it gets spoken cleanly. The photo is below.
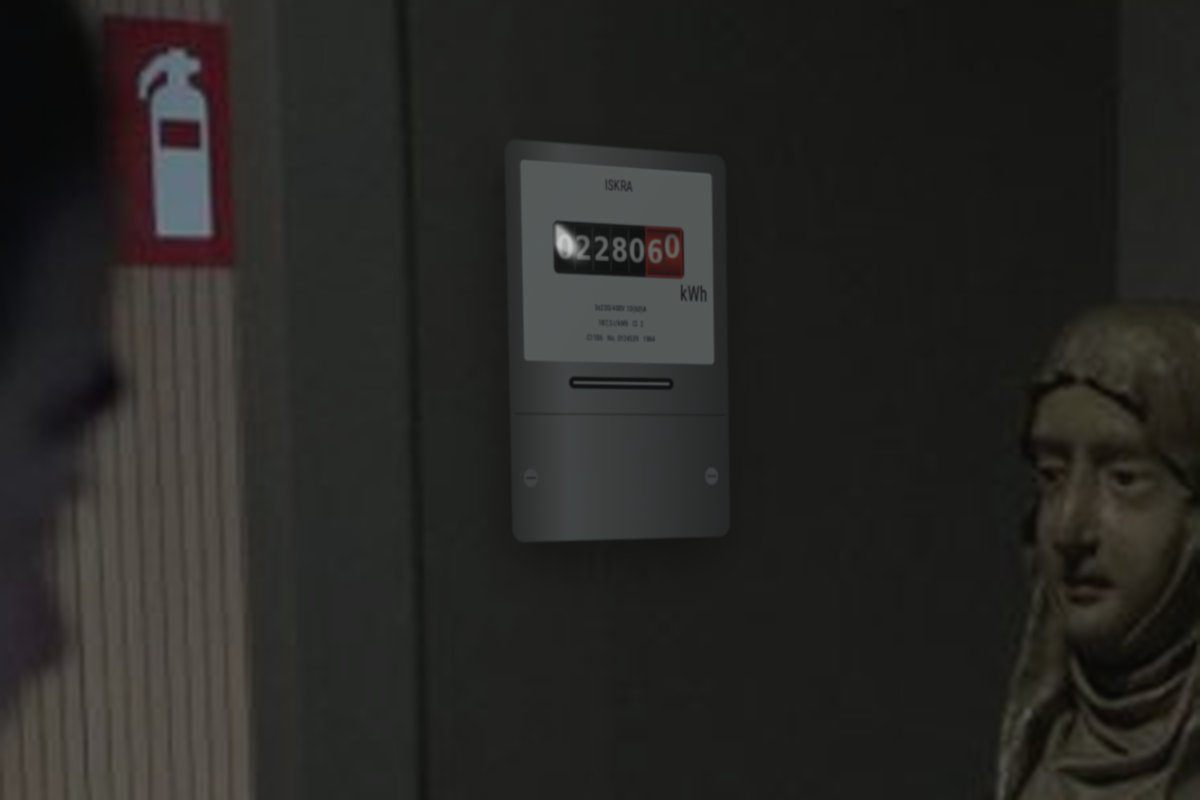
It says {"value": 2280.60, "unit": "kWh"}
